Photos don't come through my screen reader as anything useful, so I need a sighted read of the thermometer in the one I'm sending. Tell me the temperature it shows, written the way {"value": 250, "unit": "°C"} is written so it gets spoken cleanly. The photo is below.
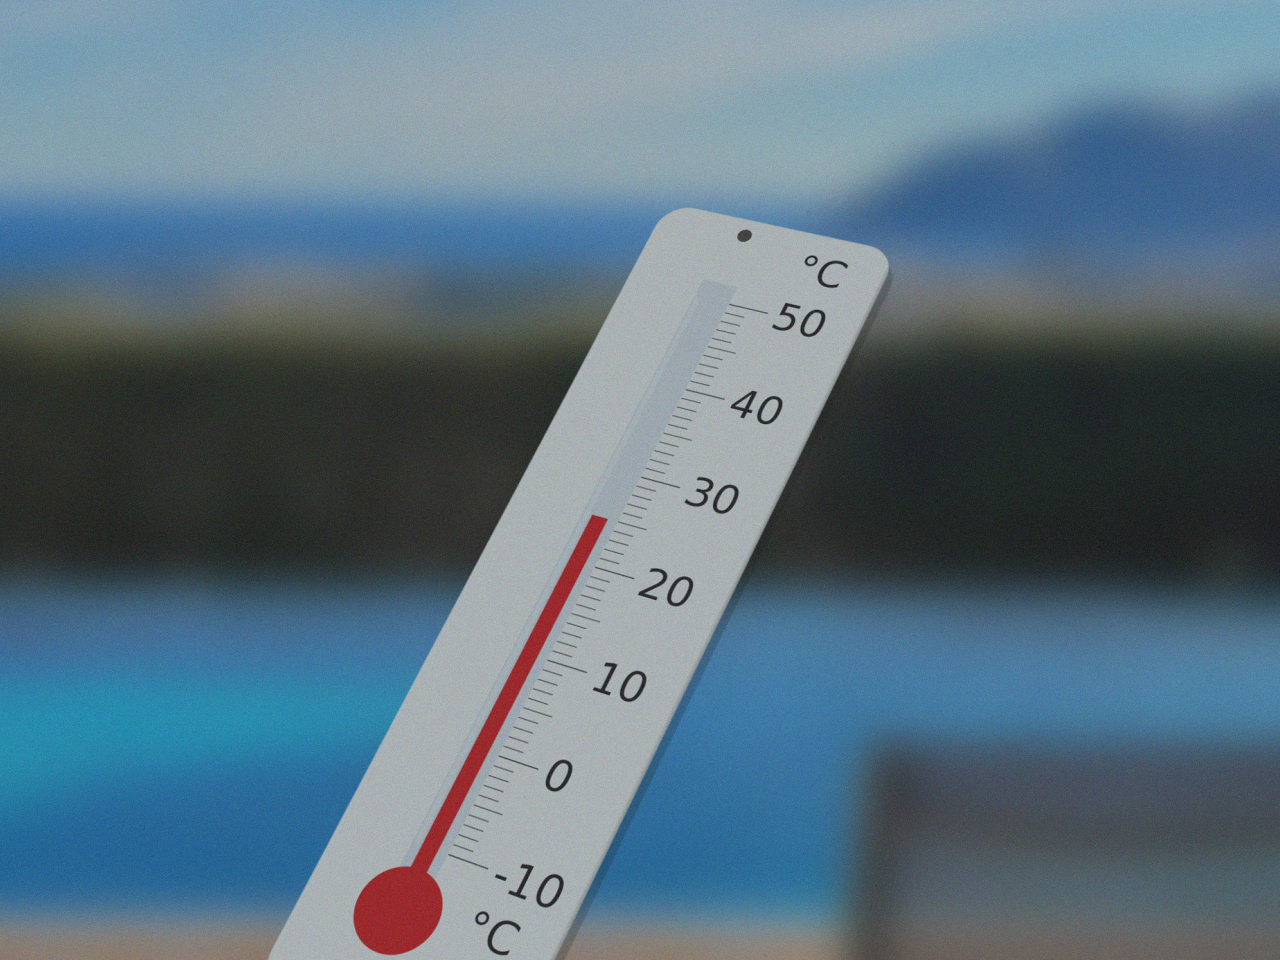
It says {"value": 25, "unit": "°C"}
